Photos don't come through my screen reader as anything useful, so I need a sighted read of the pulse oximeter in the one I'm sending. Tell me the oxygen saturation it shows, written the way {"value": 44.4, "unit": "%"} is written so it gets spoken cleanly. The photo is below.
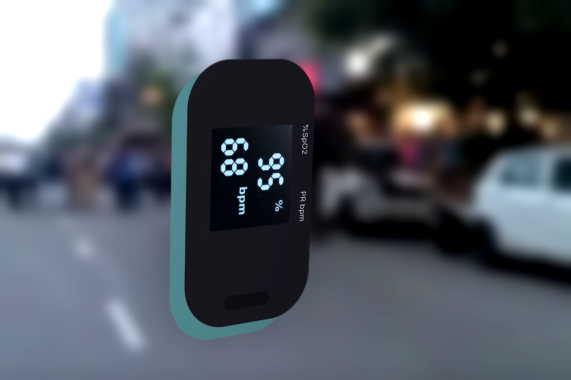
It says {"value": 95, "unit": "%"}
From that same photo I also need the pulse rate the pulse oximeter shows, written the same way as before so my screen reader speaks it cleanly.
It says {"value": 68, "unit": "bpm"}
